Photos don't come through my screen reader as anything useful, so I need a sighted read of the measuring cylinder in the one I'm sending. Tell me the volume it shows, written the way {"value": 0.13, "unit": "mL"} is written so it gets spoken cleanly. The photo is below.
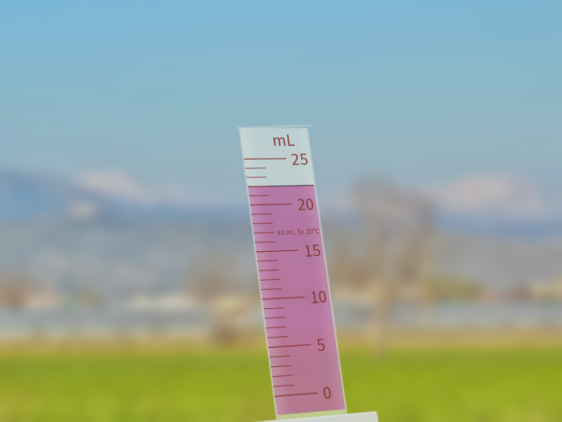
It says {"value": 22, "unit": "mL"}
